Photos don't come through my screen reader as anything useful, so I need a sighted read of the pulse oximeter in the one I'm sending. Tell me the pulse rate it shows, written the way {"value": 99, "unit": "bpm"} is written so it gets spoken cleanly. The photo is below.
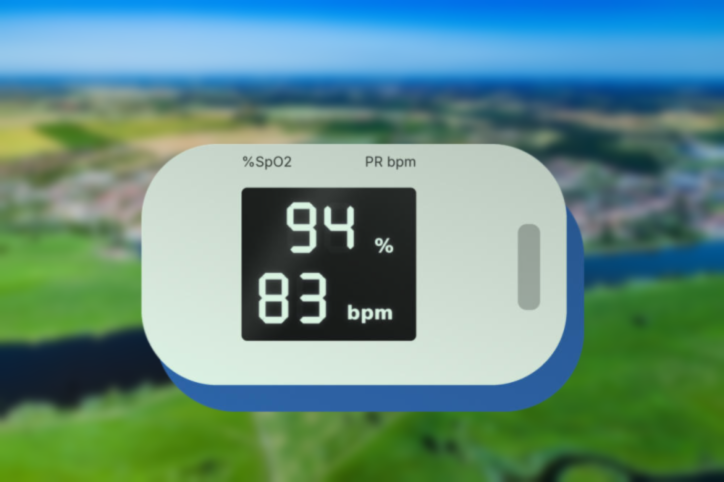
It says {"value": 83, "unit": "bpm"}
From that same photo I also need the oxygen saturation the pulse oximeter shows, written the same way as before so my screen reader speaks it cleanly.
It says {"value": 94, "unit": "%"}
